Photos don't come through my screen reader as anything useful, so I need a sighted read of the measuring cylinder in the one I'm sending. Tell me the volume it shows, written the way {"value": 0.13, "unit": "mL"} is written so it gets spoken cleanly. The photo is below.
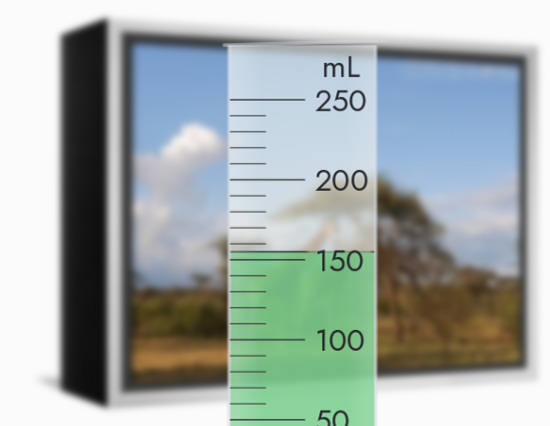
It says {"value": 155, "unit": "mL"}
